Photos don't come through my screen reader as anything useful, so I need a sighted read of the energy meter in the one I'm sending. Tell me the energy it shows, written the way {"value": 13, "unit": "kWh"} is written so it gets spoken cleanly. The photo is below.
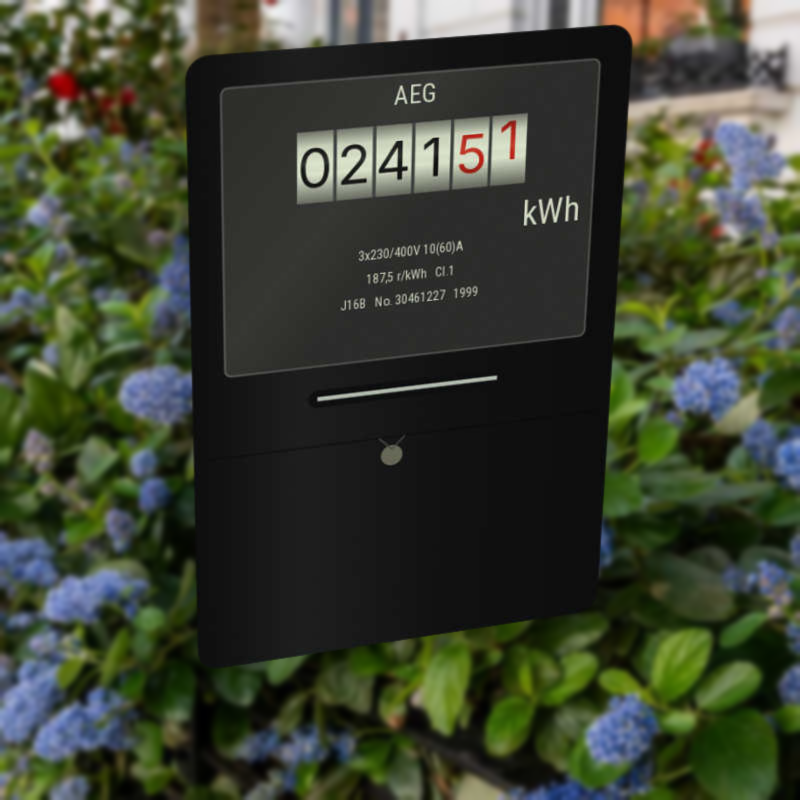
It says {"value": 241.51, "unit": "kWh"}
